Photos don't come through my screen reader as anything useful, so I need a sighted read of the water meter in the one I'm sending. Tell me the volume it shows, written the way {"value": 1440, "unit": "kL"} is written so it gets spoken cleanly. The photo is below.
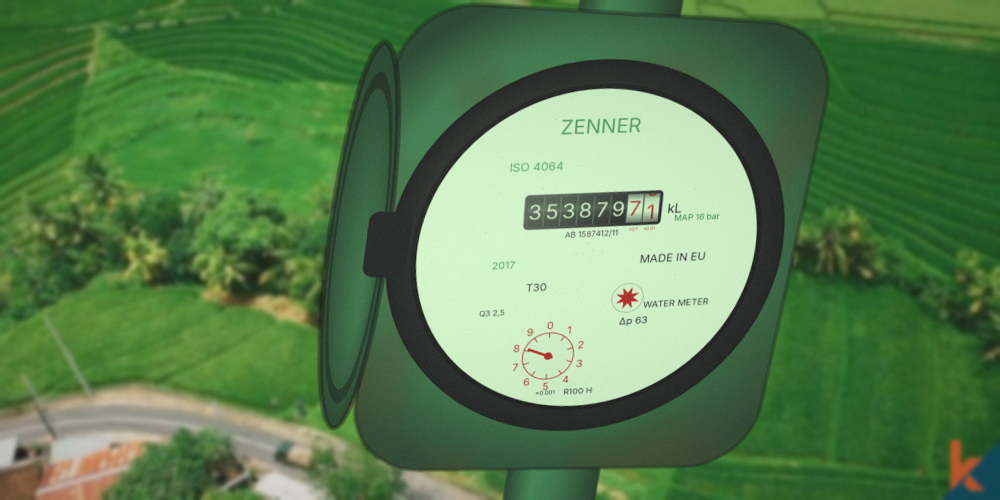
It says {"value": 353879.708, "unit": "kL"}
